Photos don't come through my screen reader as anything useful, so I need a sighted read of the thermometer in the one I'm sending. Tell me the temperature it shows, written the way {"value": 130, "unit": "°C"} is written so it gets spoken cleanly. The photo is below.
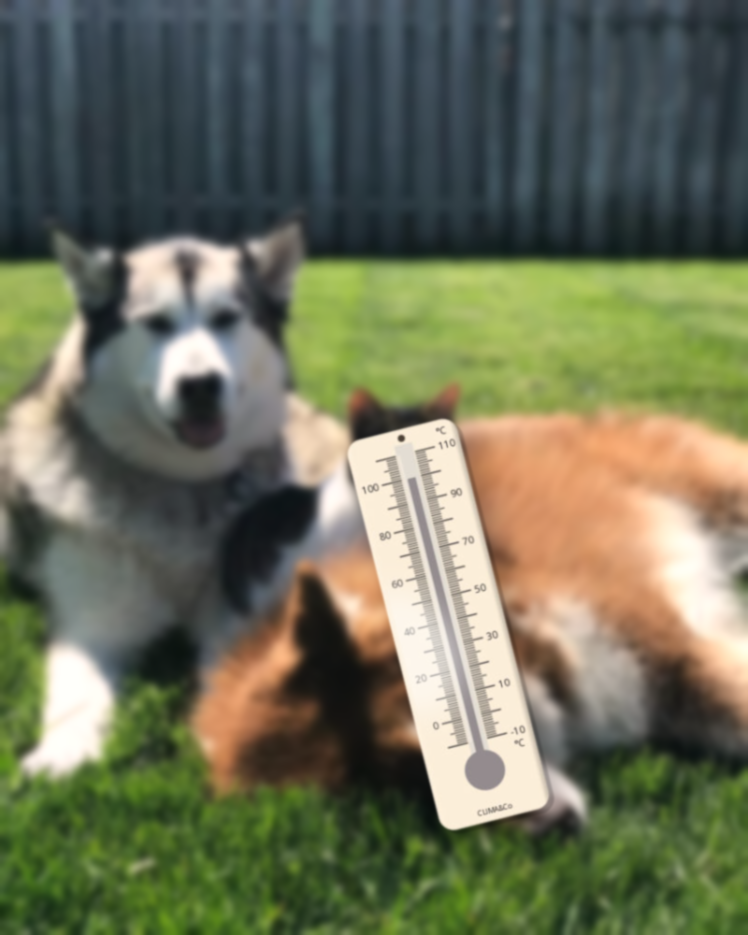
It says {"value": 100, "unit": "°C"}
